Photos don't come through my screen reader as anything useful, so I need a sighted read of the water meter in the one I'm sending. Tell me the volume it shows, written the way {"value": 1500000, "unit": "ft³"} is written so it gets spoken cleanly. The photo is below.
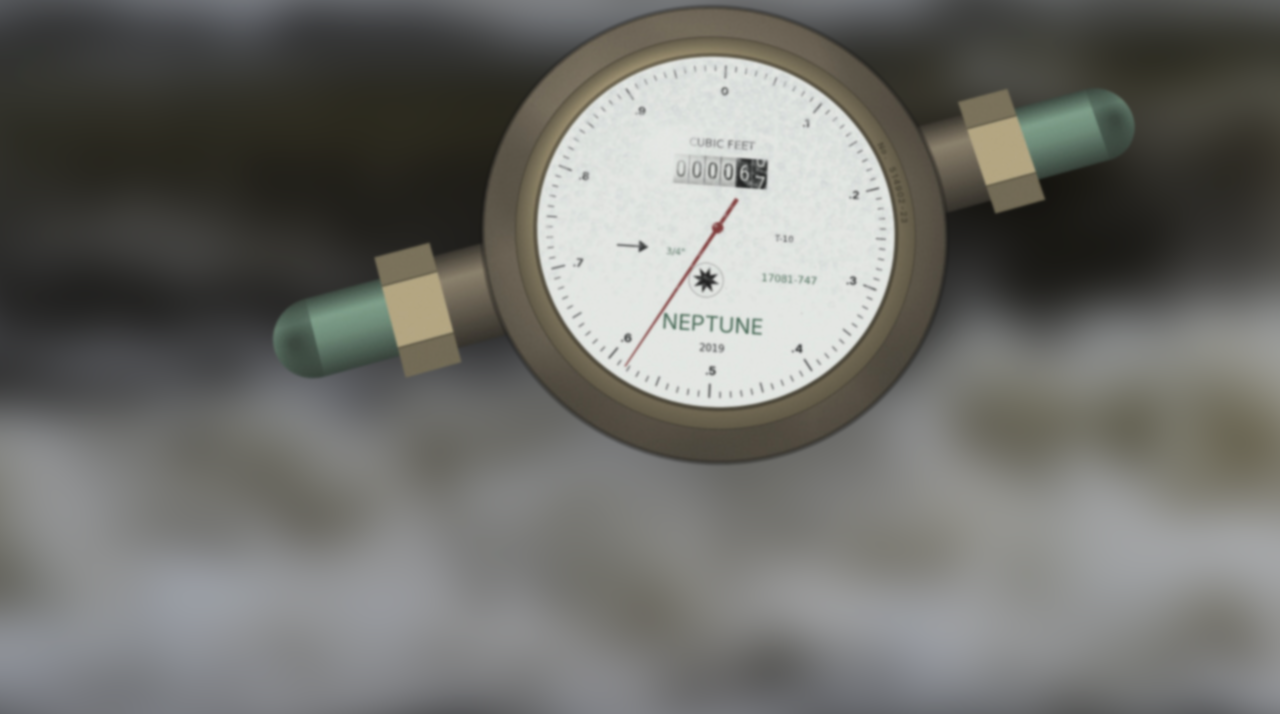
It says {"value": 66.58, "unit": "ft³"}
